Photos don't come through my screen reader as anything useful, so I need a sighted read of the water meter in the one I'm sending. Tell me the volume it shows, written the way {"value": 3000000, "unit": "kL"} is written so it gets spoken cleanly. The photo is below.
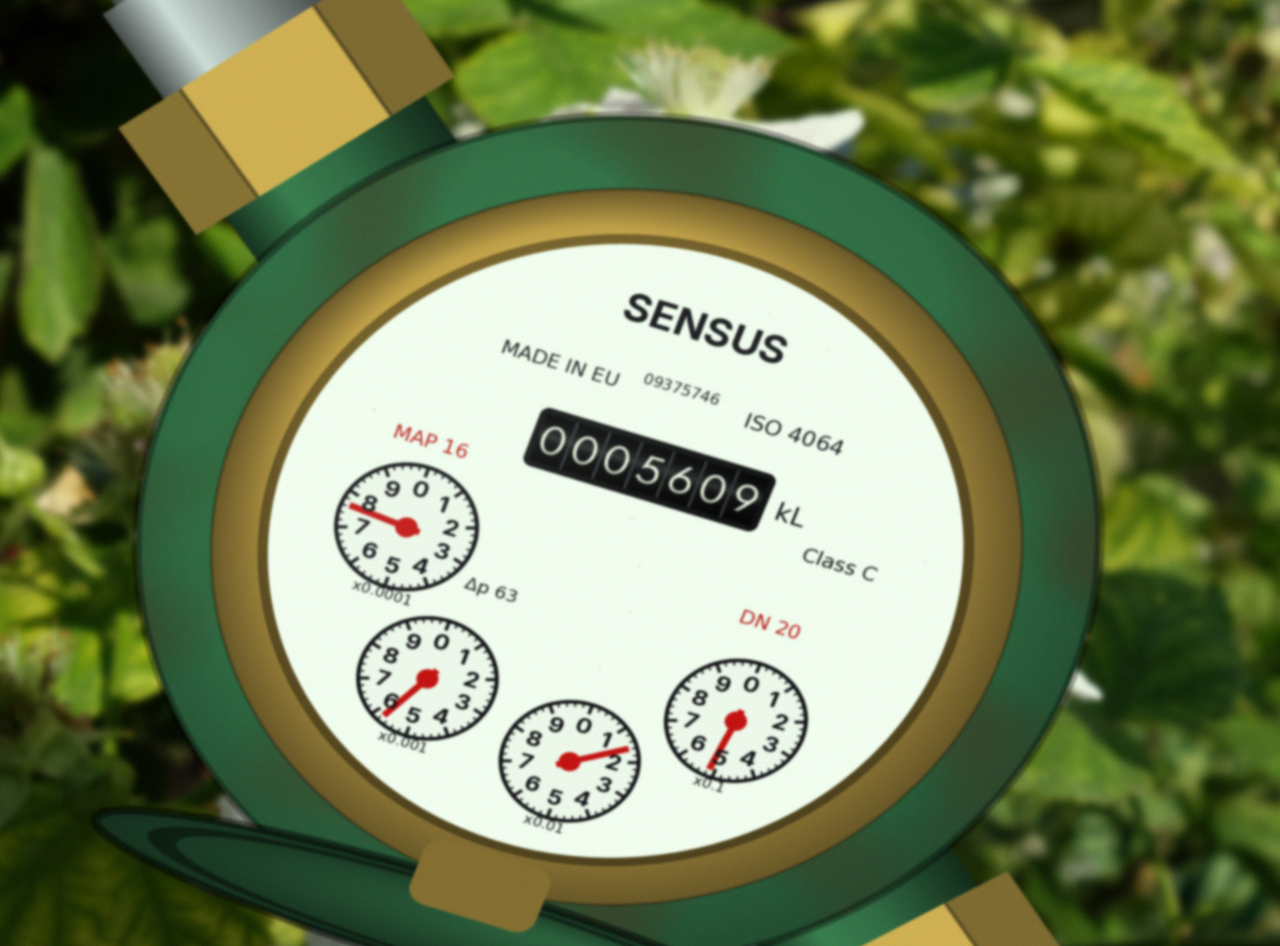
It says {"value": 5609.5157, "unit": "kL"}
